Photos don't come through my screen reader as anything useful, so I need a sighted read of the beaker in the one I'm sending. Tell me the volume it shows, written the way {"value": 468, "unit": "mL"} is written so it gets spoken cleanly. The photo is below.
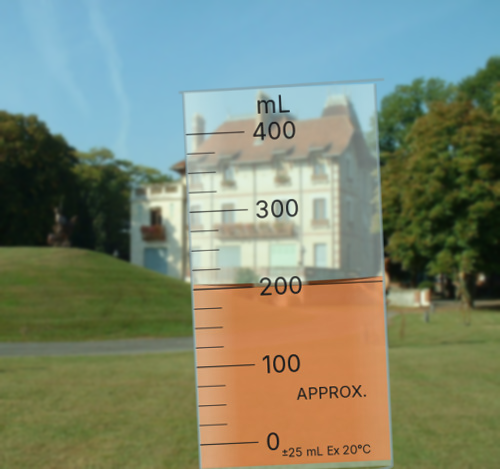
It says {"value": 200, "unit": "mL"}
